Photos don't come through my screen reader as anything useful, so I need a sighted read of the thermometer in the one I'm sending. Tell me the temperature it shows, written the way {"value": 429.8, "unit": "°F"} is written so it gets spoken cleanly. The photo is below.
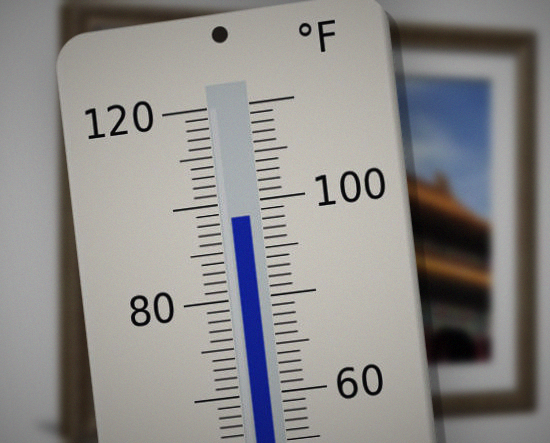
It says {"value": 97, "unit": "°F"}
